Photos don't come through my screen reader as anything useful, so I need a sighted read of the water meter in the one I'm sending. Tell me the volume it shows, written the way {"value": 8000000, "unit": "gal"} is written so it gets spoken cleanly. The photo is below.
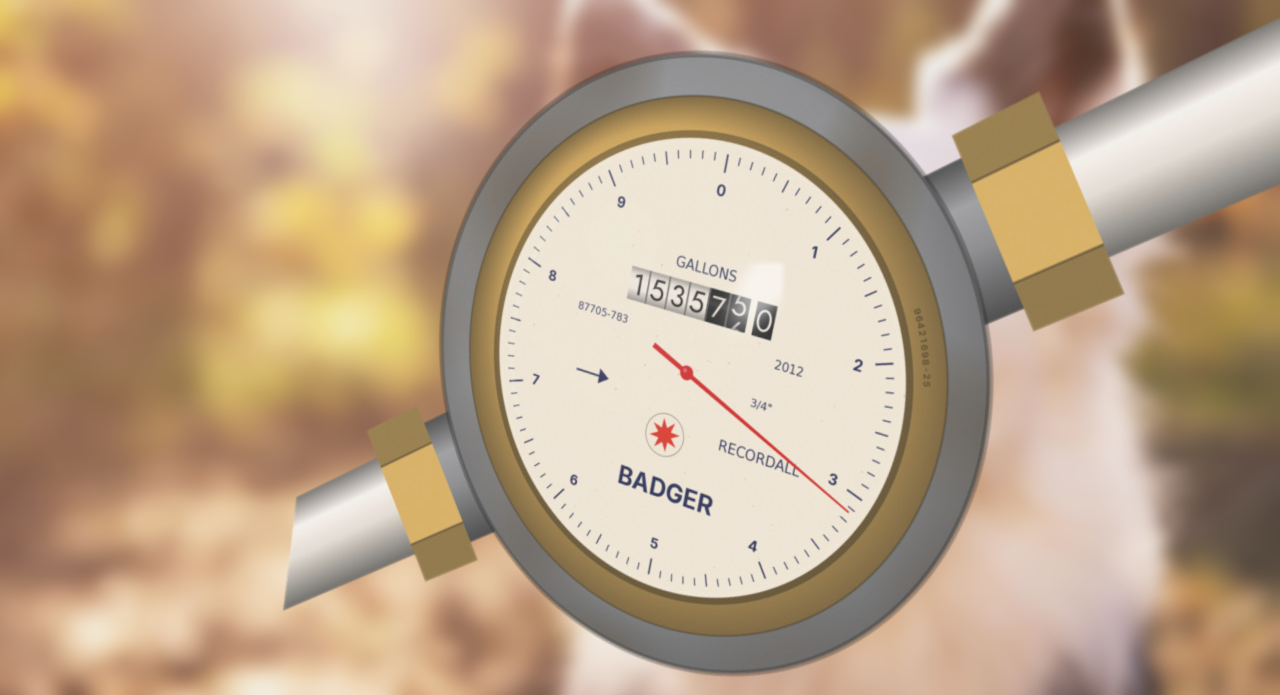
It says {"value": 1535753.1, "unit": "gal"}
